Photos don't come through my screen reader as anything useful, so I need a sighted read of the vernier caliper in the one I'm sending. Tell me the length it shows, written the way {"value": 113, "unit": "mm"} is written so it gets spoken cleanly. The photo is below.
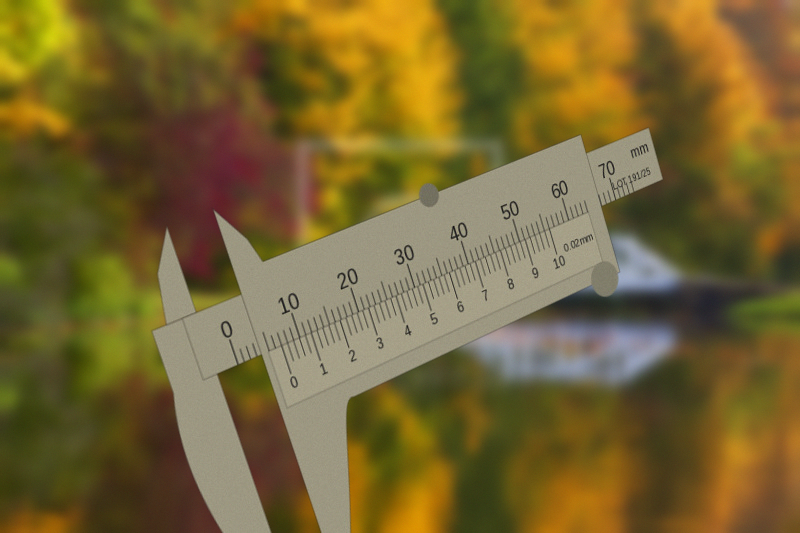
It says {"value": 7.0, "unit": "mm"}
